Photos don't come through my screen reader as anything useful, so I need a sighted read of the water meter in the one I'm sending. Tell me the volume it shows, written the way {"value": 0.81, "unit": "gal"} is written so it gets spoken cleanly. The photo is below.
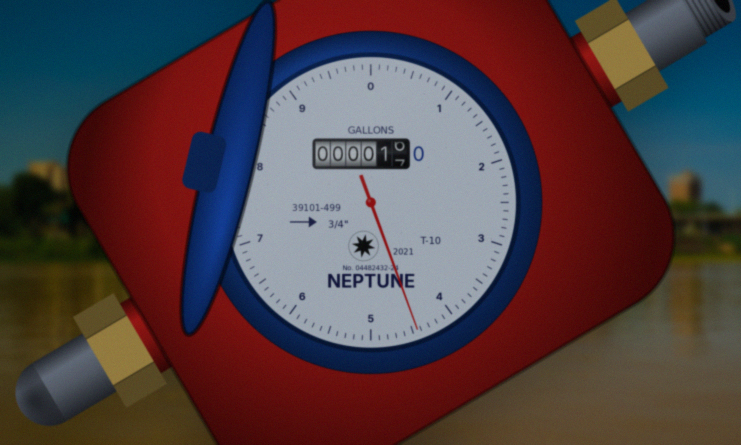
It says {"value": 164.4, "unit": "gal"}
